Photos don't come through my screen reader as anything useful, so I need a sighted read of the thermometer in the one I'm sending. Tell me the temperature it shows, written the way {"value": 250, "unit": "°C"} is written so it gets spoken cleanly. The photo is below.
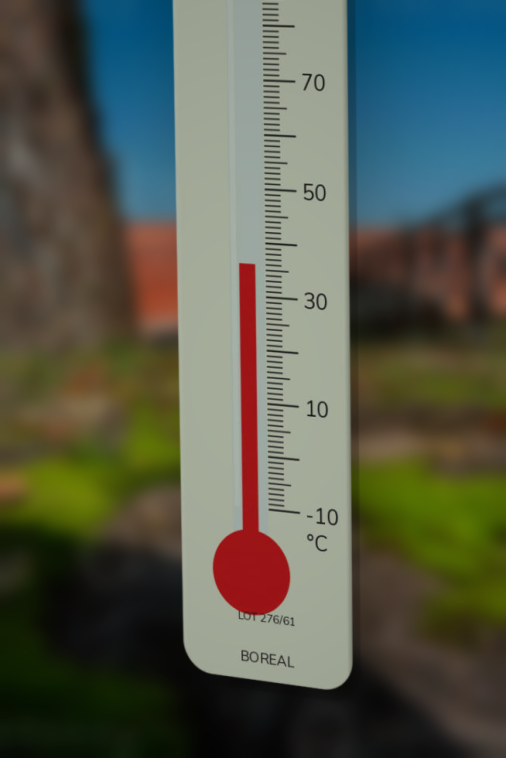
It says {"value": 36, "unit": "°C"}
